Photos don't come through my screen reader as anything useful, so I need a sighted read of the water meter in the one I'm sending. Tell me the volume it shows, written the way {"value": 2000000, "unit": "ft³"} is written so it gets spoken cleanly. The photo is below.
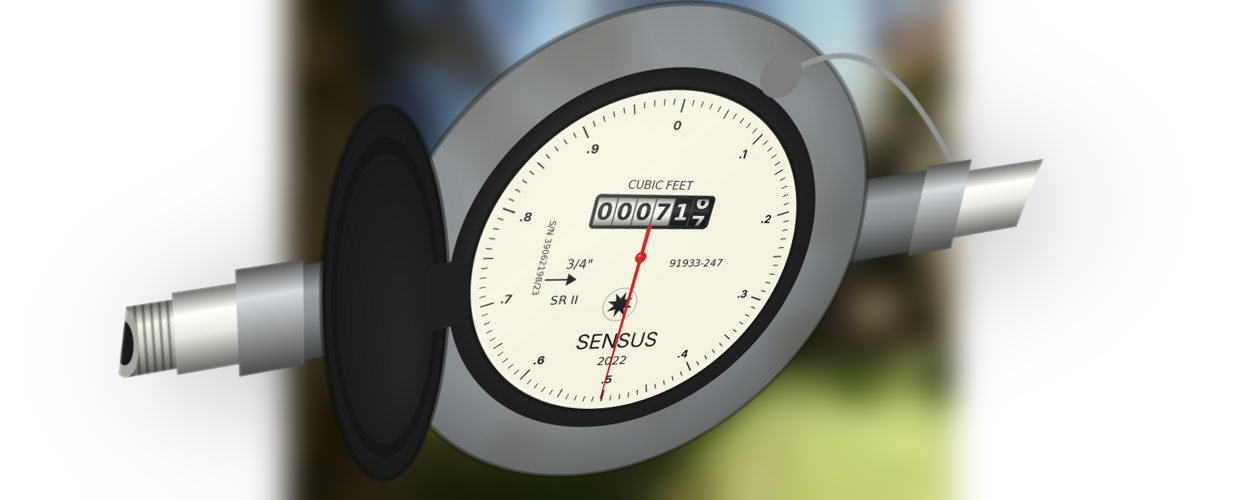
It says {"value": 716.50, "unit": "ft³"}
